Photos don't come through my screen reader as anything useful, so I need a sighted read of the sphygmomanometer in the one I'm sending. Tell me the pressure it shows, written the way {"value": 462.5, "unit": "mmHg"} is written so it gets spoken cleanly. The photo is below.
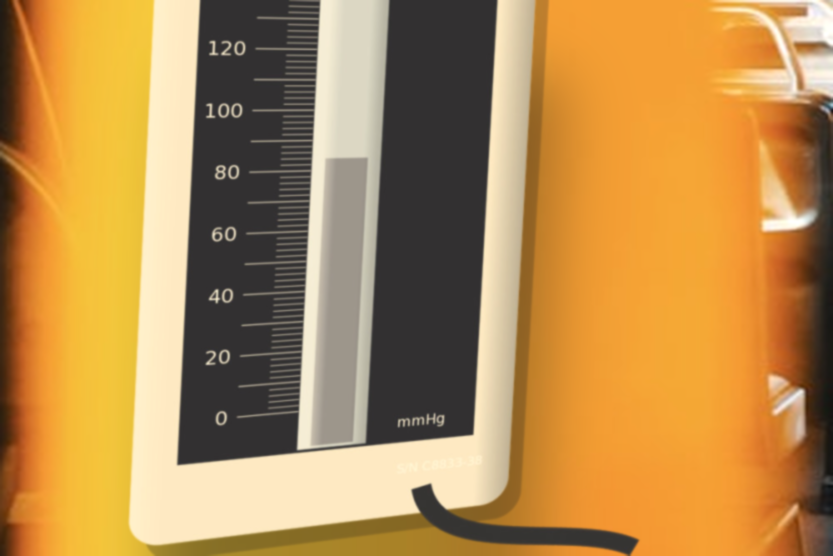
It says {"value": 84, "unit": "mmHg"}
